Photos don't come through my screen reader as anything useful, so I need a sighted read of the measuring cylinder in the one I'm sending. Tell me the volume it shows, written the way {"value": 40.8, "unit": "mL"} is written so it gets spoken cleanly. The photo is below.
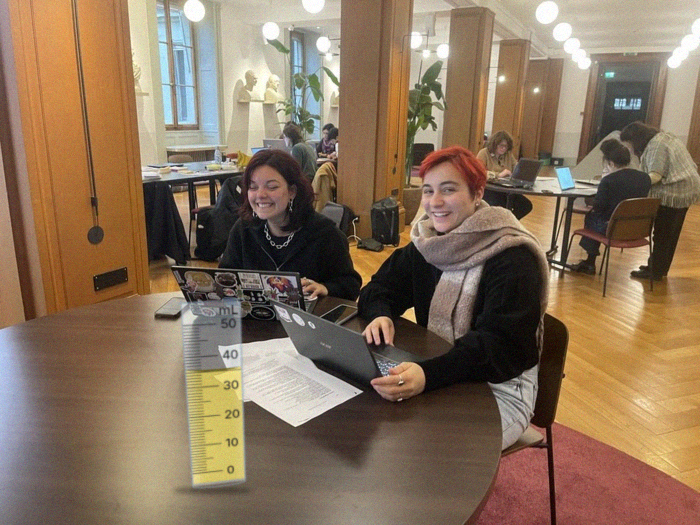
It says {"value": 35, "unit": "mL"}
